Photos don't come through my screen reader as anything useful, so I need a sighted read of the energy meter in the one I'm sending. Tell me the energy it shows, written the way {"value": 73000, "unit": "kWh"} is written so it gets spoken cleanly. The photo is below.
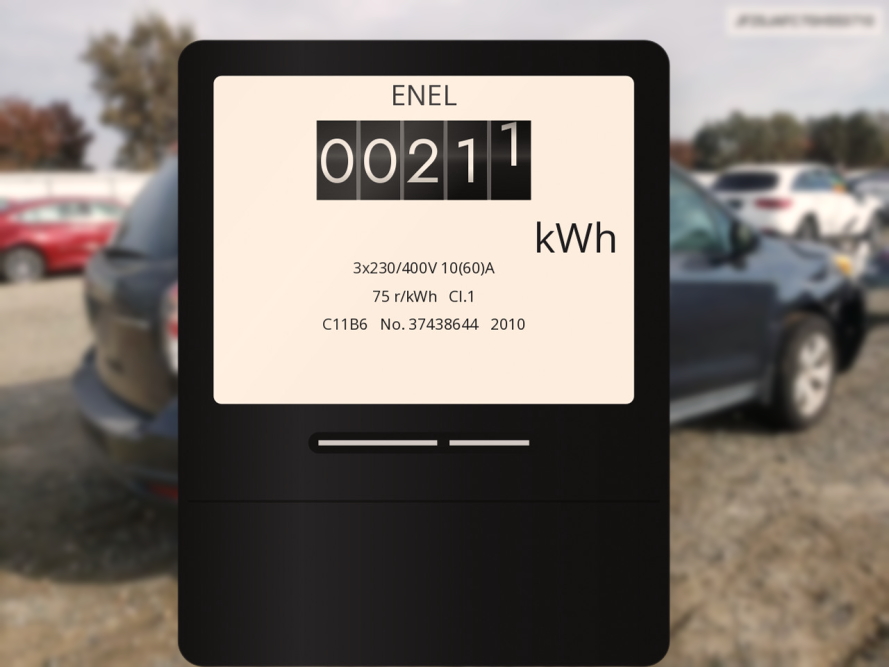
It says {"value": 211, "unit": "kWh"}
